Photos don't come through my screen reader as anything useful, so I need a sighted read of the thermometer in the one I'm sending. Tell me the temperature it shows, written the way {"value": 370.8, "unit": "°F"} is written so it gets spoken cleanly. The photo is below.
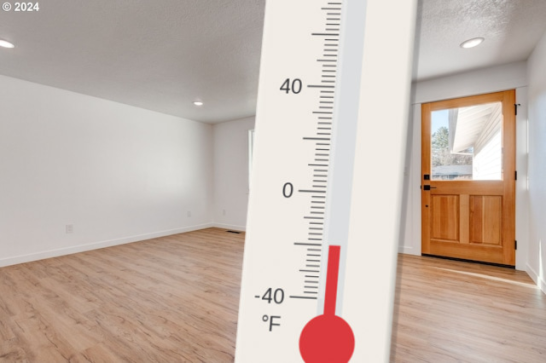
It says {"value": -20, "unit": "°F"}
